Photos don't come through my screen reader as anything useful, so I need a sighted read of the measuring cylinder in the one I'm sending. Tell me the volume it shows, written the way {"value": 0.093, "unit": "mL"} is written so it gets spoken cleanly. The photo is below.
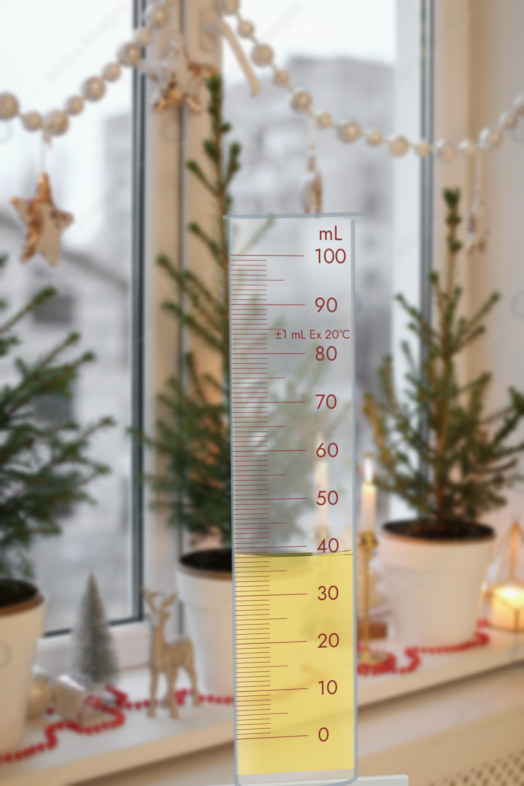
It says {"value": 38, "unit": "mL"}
